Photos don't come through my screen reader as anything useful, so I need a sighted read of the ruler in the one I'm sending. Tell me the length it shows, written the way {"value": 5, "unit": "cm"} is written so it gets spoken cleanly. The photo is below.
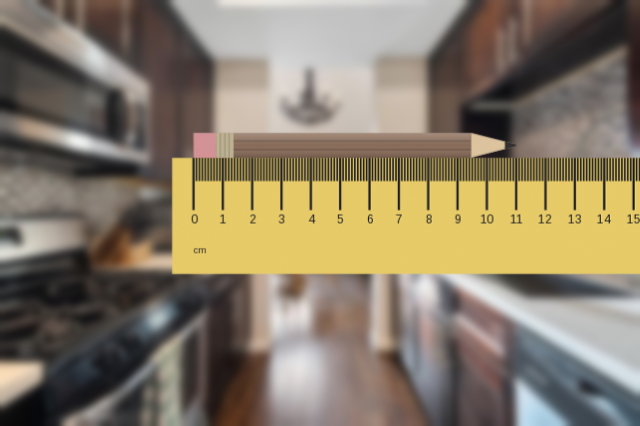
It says {"value": 11, "unit": "cm"}
